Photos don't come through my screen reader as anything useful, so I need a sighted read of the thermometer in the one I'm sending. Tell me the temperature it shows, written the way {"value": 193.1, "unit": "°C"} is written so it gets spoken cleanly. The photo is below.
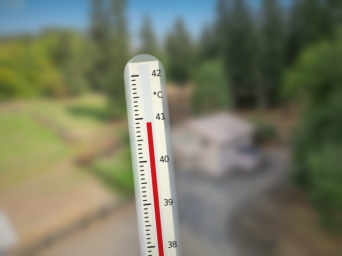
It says {"value": 40.9, "unit": "°C"}
